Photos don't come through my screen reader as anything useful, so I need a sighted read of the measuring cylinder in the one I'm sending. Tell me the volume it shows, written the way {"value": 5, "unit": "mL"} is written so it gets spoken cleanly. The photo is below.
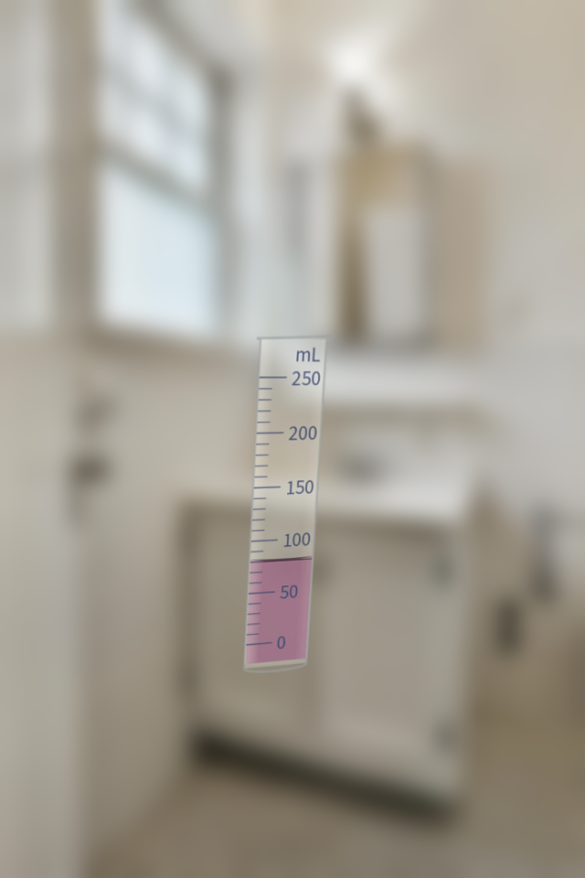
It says {"value": 80, "unit": "mL"}
